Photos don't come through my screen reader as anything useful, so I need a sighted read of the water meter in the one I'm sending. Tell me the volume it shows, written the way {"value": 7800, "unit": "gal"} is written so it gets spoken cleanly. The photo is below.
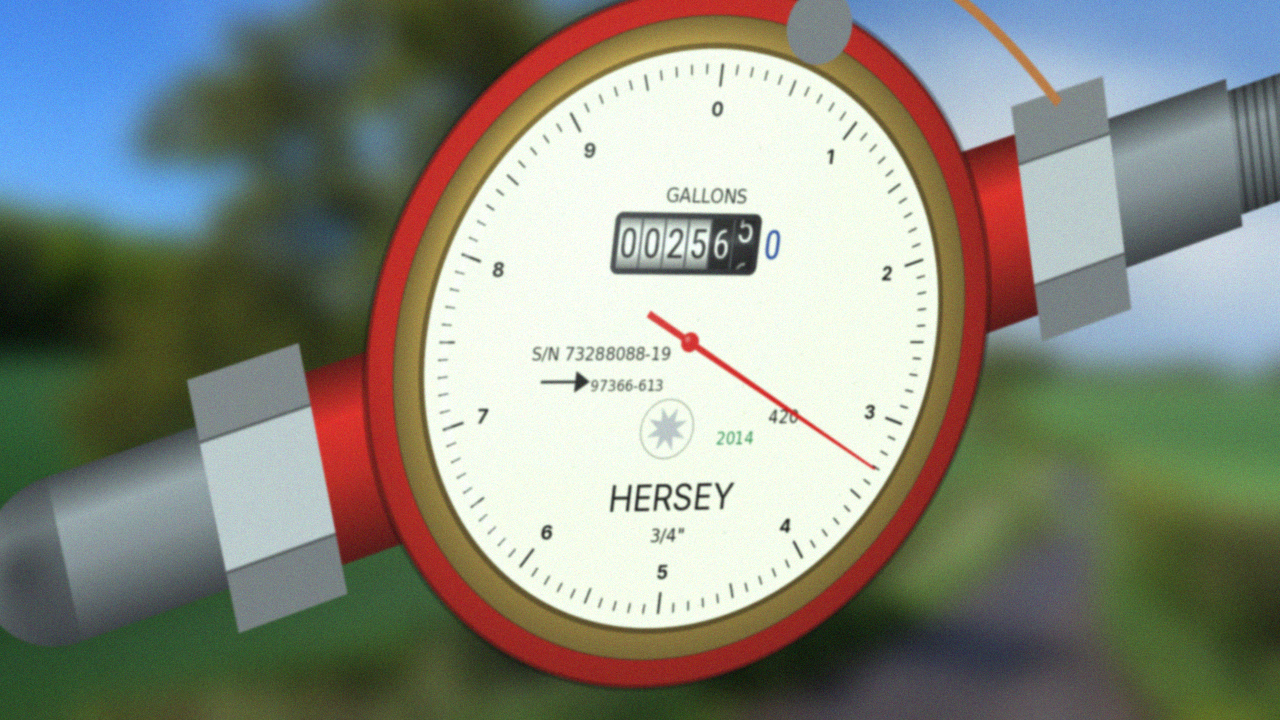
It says {"value": 25653.3, "unit": "gal"}
